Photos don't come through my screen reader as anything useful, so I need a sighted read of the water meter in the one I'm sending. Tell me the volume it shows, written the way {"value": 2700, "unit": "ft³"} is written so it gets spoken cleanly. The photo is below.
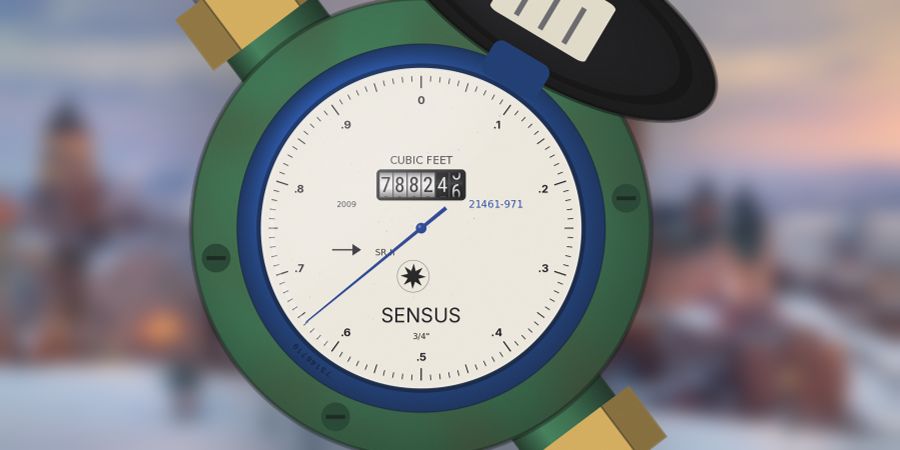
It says {"value": 788245.64, "unit": "ft³"}
